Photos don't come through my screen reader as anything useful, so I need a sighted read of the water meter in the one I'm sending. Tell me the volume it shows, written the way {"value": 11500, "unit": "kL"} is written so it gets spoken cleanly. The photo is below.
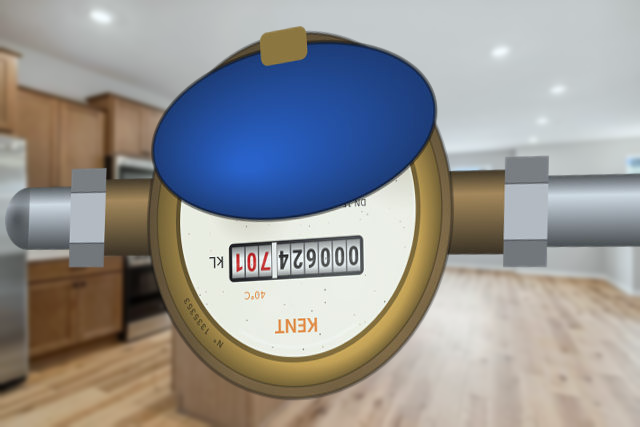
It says {"value": 624.701, "unit": "kL"}
